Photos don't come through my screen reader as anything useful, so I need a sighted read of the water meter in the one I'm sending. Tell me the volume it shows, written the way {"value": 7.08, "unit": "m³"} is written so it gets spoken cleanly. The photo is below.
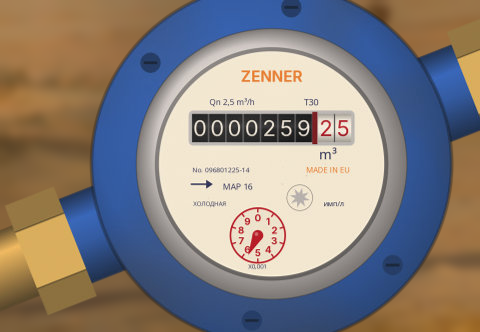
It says {"value": 259.255, "unit": "m³"}
